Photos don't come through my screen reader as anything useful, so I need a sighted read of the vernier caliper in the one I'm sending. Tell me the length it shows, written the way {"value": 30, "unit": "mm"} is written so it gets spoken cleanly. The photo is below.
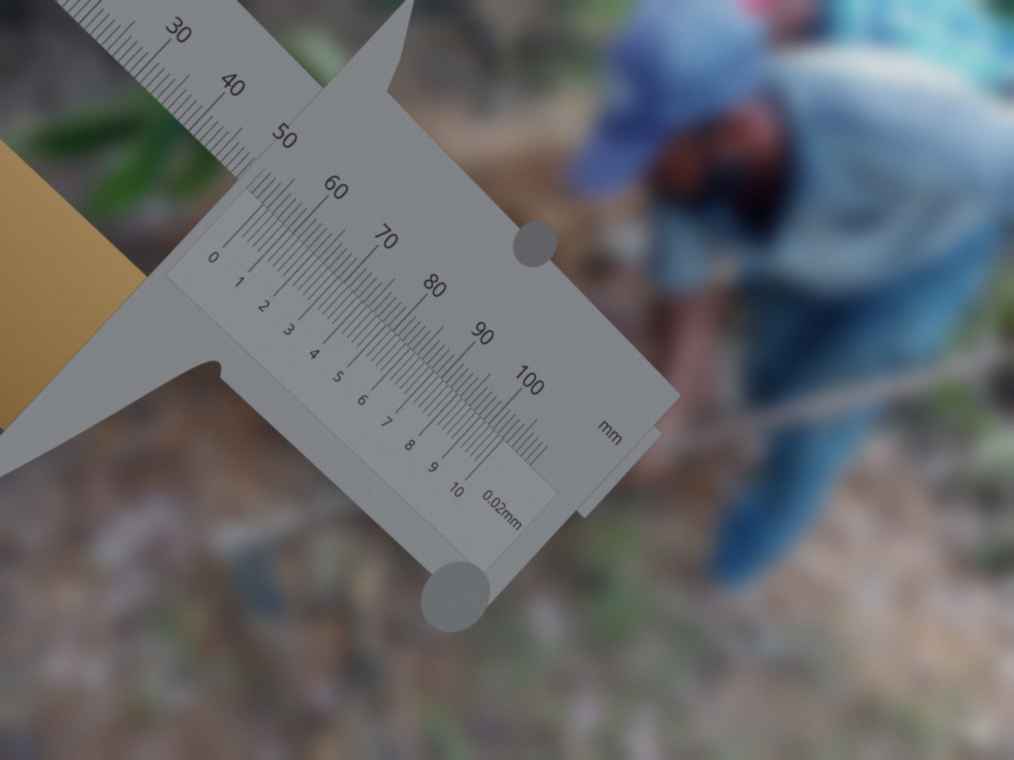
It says {"value": 54.2, "unit": "mm"}
